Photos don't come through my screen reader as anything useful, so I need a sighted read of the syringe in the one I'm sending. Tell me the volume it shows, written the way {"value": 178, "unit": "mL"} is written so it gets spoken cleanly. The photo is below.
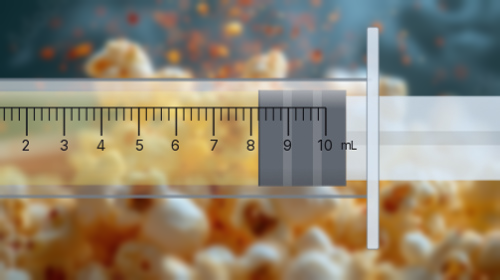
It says {"value": 8.2, "unit": "mL"}
